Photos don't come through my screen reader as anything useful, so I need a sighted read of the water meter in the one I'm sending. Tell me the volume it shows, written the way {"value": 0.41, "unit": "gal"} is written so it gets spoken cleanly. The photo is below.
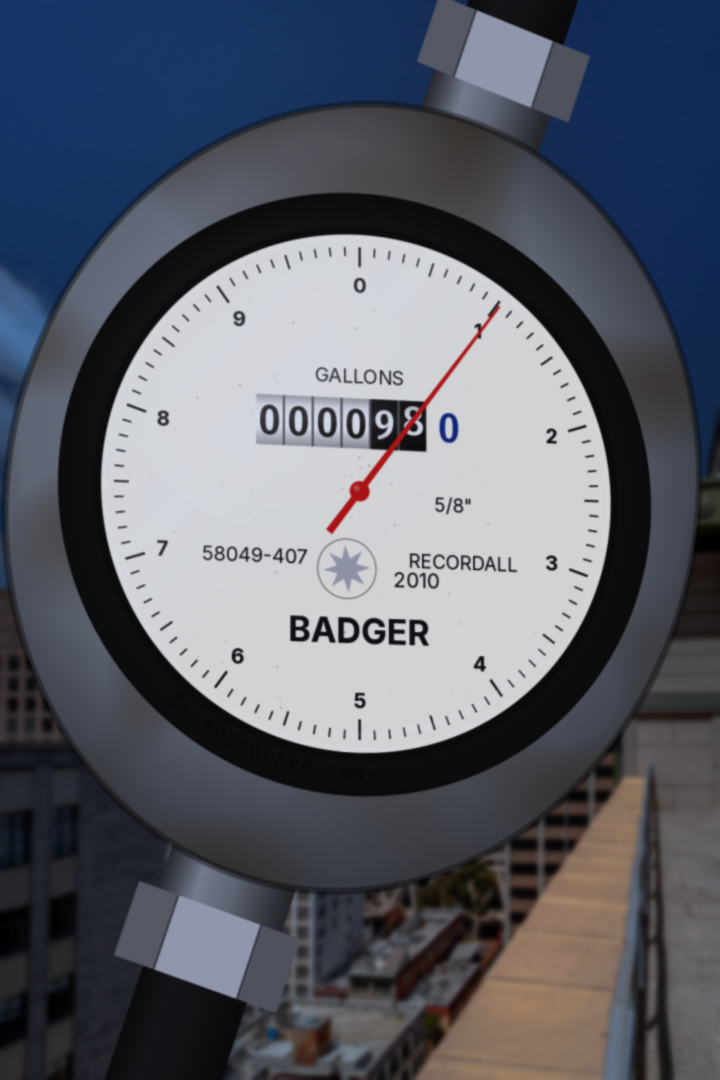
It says {"value": 981.0, "unit": "gal"}
